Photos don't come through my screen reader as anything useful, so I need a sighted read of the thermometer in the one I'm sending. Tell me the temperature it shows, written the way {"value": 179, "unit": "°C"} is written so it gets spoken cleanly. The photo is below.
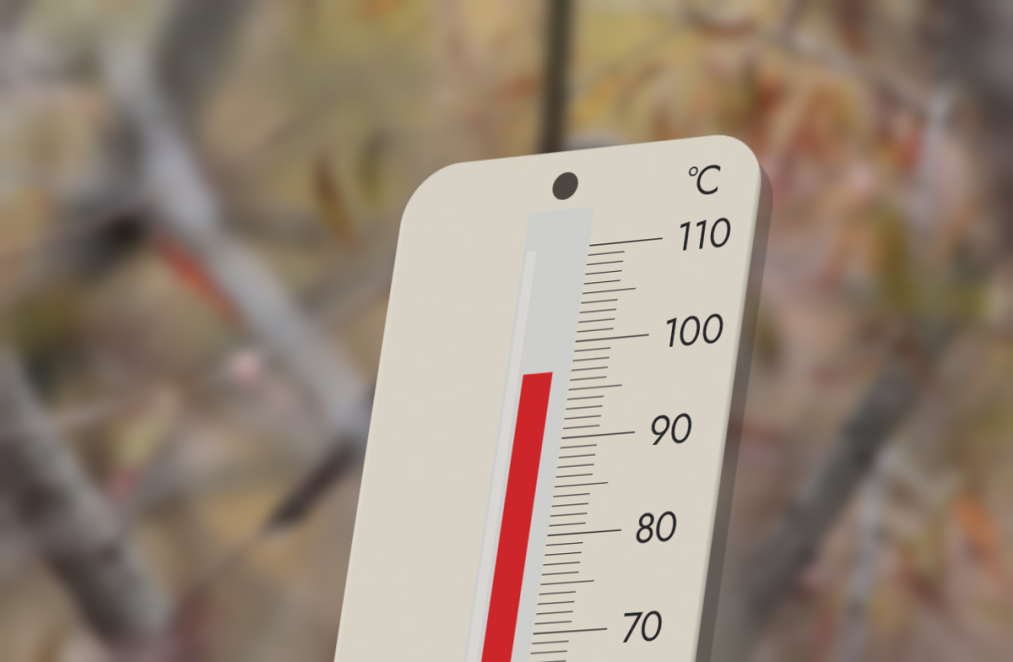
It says {"value": 97, "unit": "°C"}
